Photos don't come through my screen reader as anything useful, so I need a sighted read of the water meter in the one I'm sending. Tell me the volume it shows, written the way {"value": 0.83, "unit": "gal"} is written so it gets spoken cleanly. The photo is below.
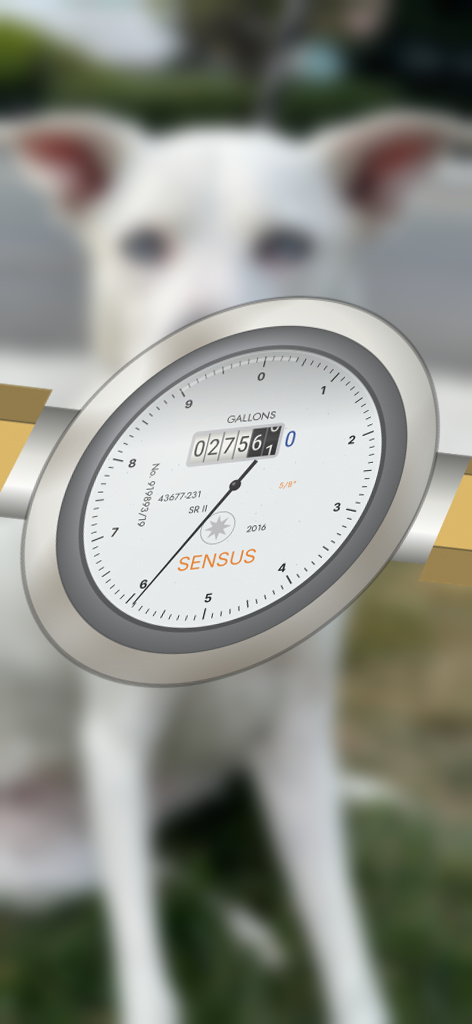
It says {"value": 275605.9, "unit": "gal"}
